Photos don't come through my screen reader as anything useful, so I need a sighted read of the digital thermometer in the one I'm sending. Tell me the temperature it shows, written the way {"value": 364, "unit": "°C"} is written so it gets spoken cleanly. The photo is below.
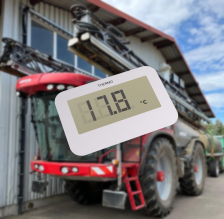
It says {"value": 17.8, "unit": "°C"}
